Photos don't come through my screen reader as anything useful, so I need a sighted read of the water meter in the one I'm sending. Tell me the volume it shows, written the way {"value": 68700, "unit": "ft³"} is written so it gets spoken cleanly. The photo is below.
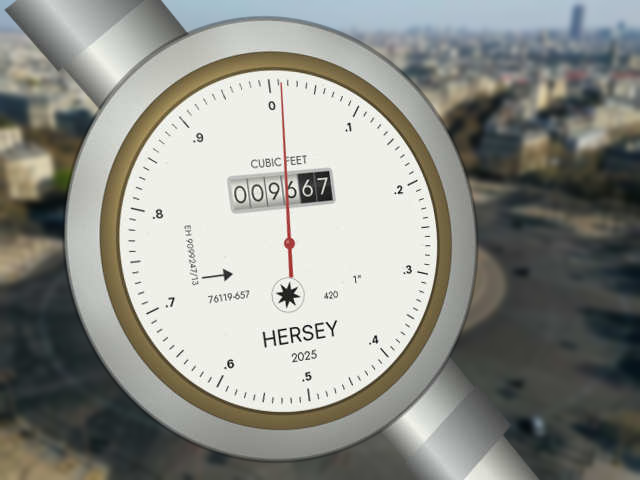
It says {"value": 9667.01, "unit": "ft³"}
